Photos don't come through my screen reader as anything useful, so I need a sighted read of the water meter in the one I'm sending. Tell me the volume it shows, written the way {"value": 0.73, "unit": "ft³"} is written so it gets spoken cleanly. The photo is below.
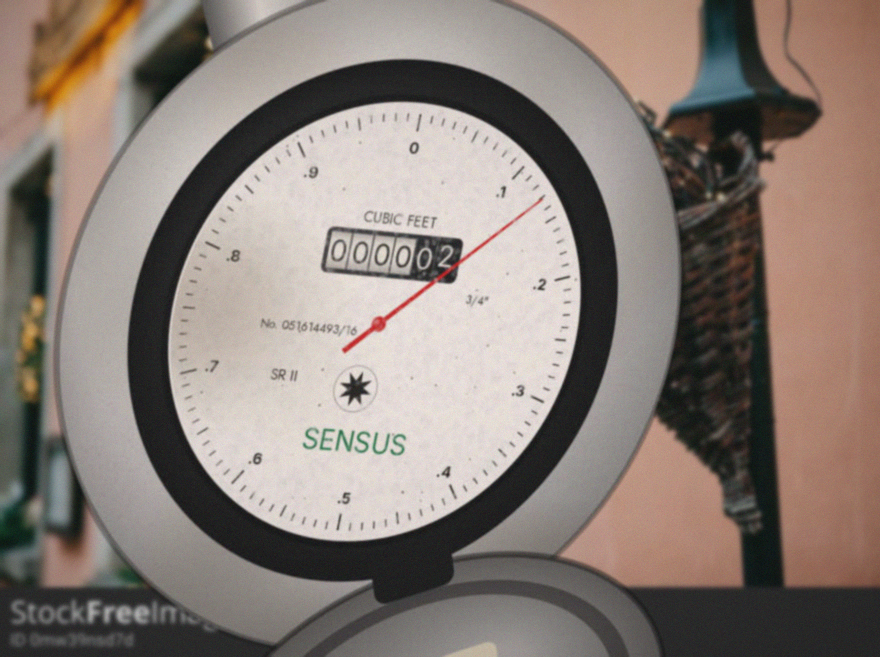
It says {"value": 2.13, "unit": "ft³"}
